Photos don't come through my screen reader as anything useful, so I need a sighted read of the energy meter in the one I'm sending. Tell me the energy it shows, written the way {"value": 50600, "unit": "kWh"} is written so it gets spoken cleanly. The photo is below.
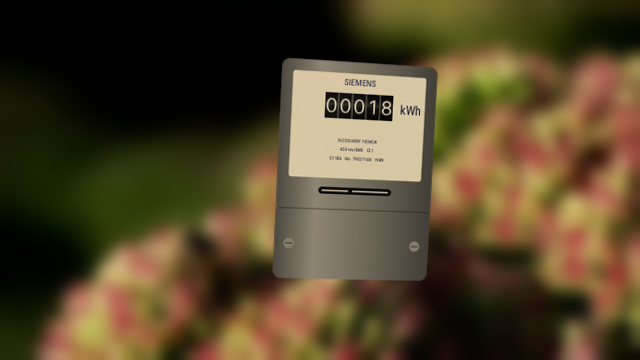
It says {"value": 18, "unit": "kWh"}
